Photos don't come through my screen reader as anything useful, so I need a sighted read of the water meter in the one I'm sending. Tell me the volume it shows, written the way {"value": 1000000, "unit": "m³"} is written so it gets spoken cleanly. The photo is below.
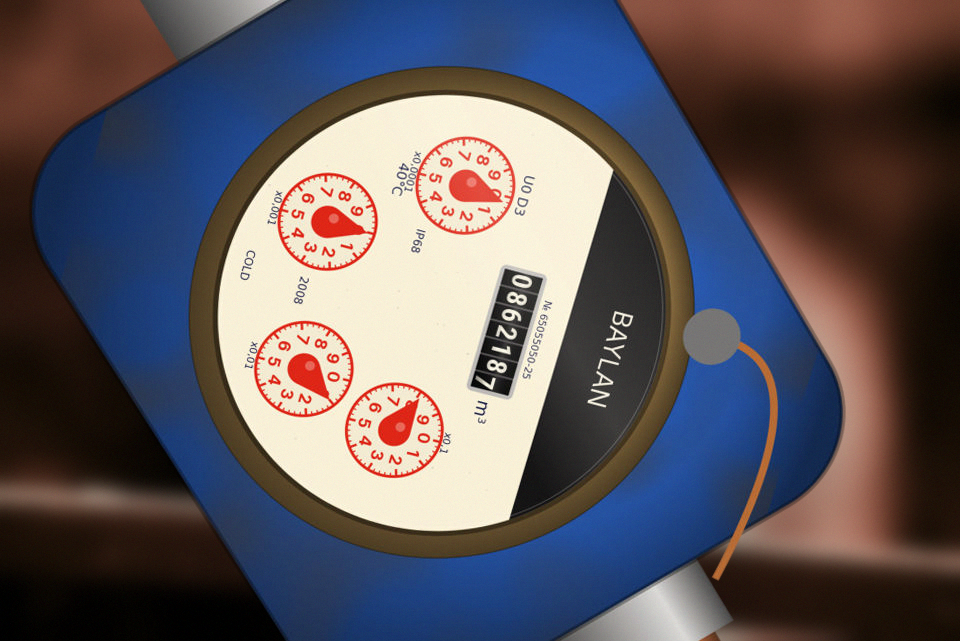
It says {"value": 862186.8100, "unit": "m³"}
